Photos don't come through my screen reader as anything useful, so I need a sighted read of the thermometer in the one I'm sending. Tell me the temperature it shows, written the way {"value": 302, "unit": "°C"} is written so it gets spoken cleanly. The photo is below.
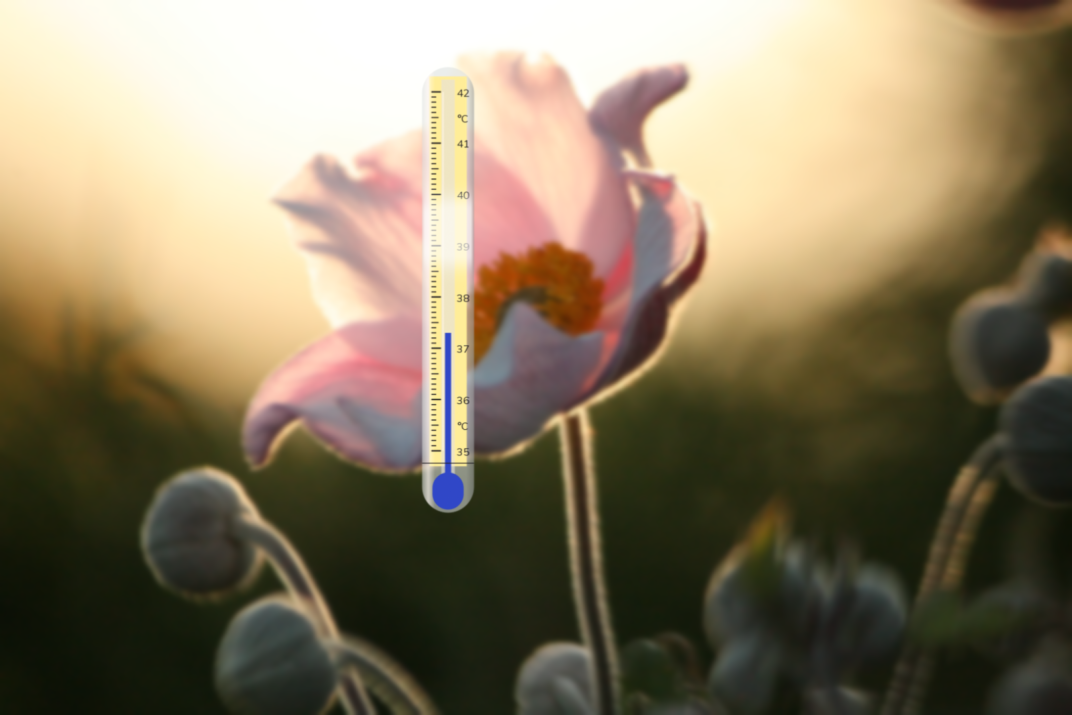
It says {"value": 37.3, "unit": "°C"}
